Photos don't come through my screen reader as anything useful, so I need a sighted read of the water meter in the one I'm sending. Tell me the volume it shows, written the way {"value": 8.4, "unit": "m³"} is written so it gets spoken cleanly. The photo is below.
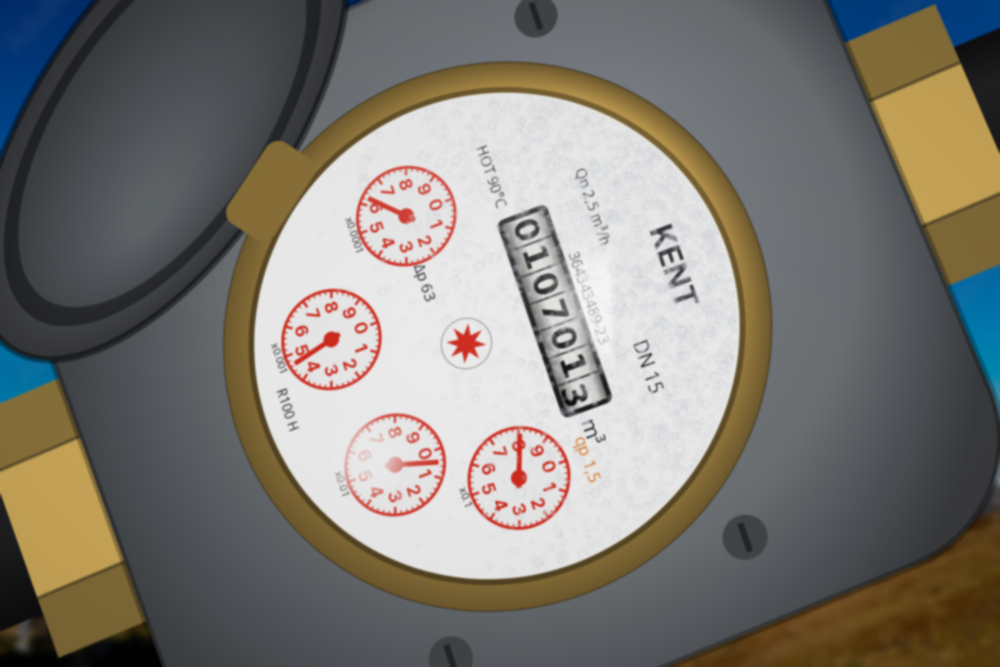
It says {"value": 107012.8046, "unit": "m³"}
